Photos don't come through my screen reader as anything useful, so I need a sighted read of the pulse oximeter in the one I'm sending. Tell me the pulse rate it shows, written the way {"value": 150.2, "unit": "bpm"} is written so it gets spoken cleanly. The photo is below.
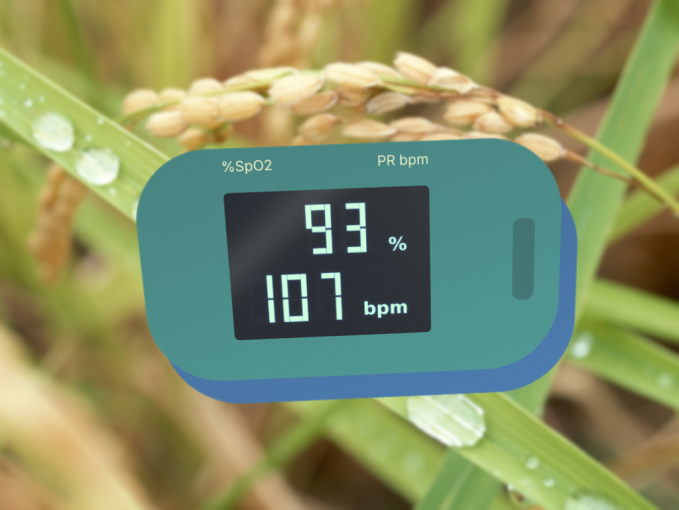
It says {"value": 107, "unit": "bpm"}
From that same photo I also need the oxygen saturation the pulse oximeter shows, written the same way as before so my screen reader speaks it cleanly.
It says {"value": 93, "unit": "%"}
